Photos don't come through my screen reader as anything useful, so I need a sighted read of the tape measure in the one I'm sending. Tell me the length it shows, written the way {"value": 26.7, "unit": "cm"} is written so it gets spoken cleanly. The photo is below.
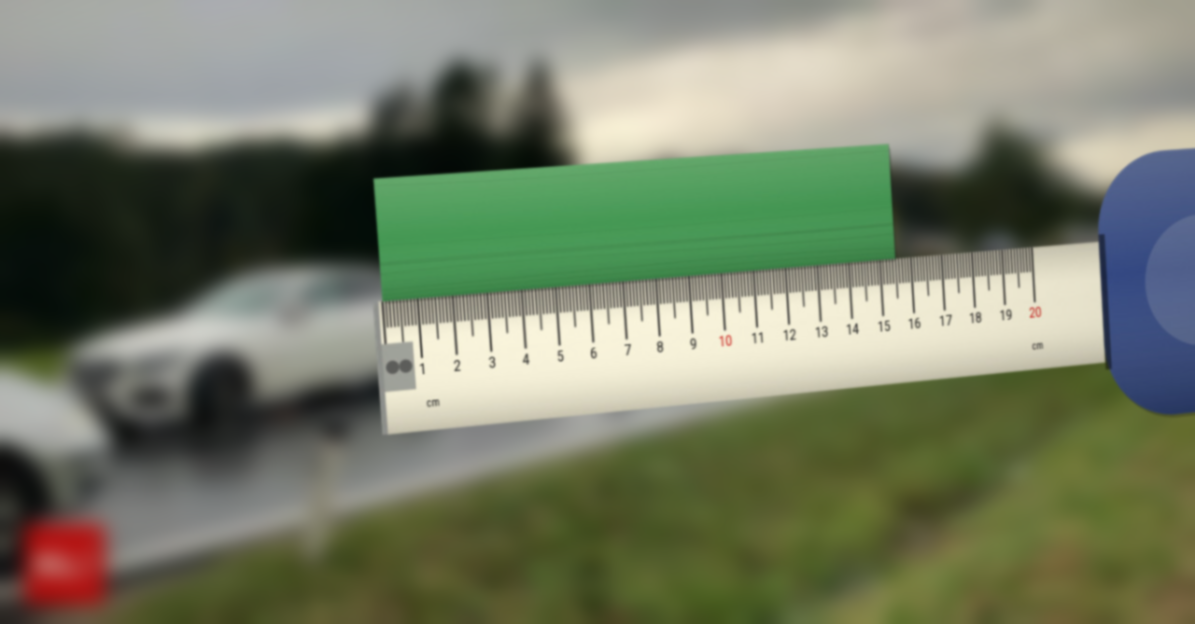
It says {"value": 15.5, "unit": "cm"}
